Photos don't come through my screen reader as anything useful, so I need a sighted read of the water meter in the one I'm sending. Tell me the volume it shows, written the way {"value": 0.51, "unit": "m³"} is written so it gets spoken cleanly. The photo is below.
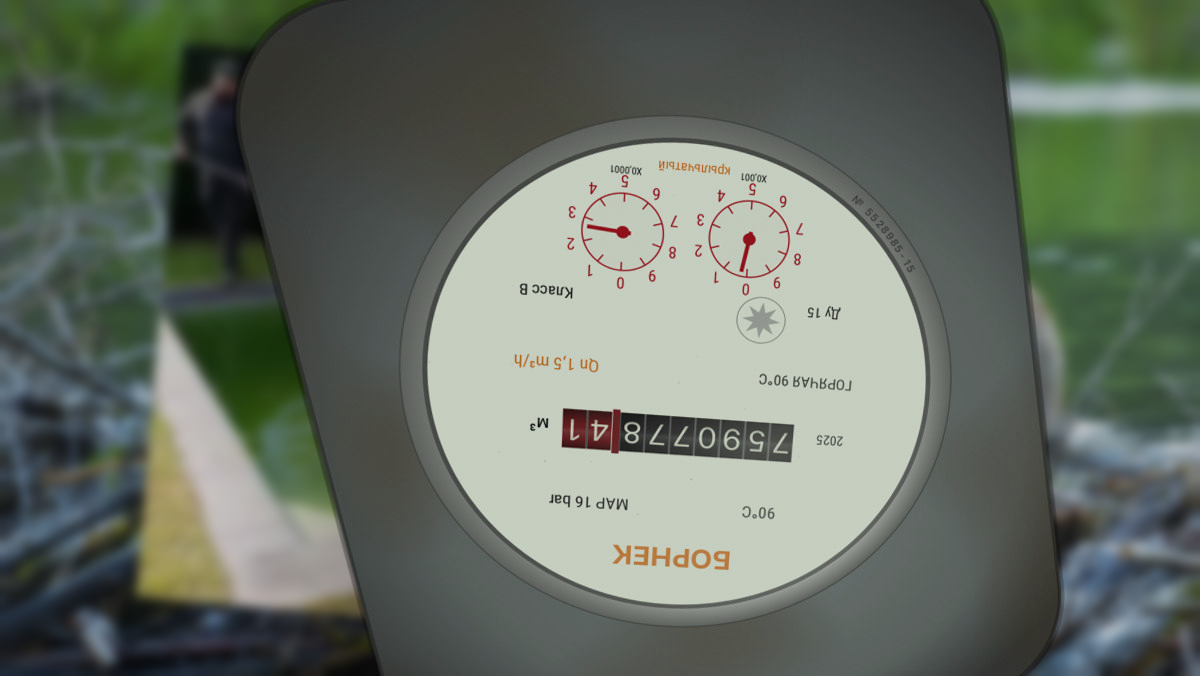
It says {"value": 7590778.4102, "unit": "m³"}
